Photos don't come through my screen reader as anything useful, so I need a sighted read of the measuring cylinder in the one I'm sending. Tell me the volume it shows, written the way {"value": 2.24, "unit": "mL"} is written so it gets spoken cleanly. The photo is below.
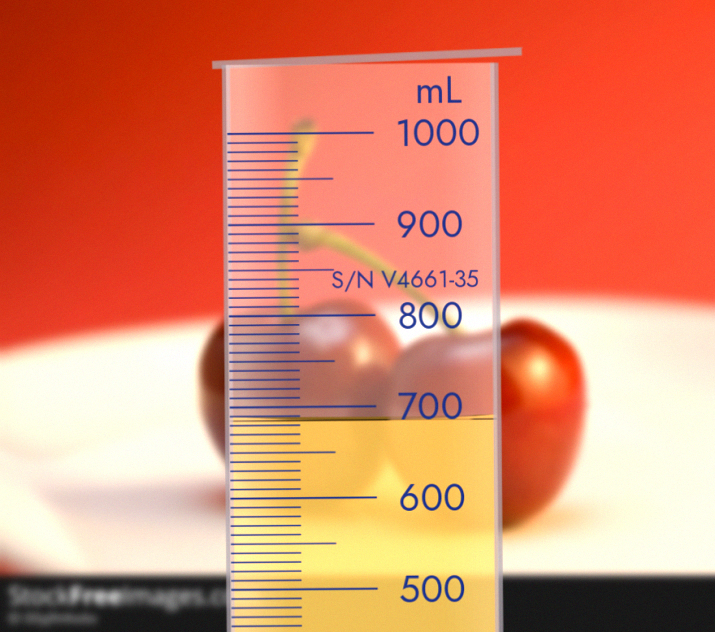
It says {"value": 685, "unit": "mL"}
